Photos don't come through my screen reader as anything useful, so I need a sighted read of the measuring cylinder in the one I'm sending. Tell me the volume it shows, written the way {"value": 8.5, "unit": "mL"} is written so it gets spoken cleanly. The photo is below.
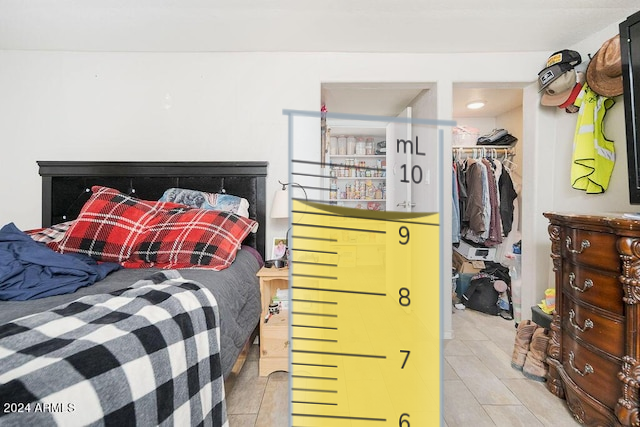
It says {"value": 9.2, "unit": "mL"}
